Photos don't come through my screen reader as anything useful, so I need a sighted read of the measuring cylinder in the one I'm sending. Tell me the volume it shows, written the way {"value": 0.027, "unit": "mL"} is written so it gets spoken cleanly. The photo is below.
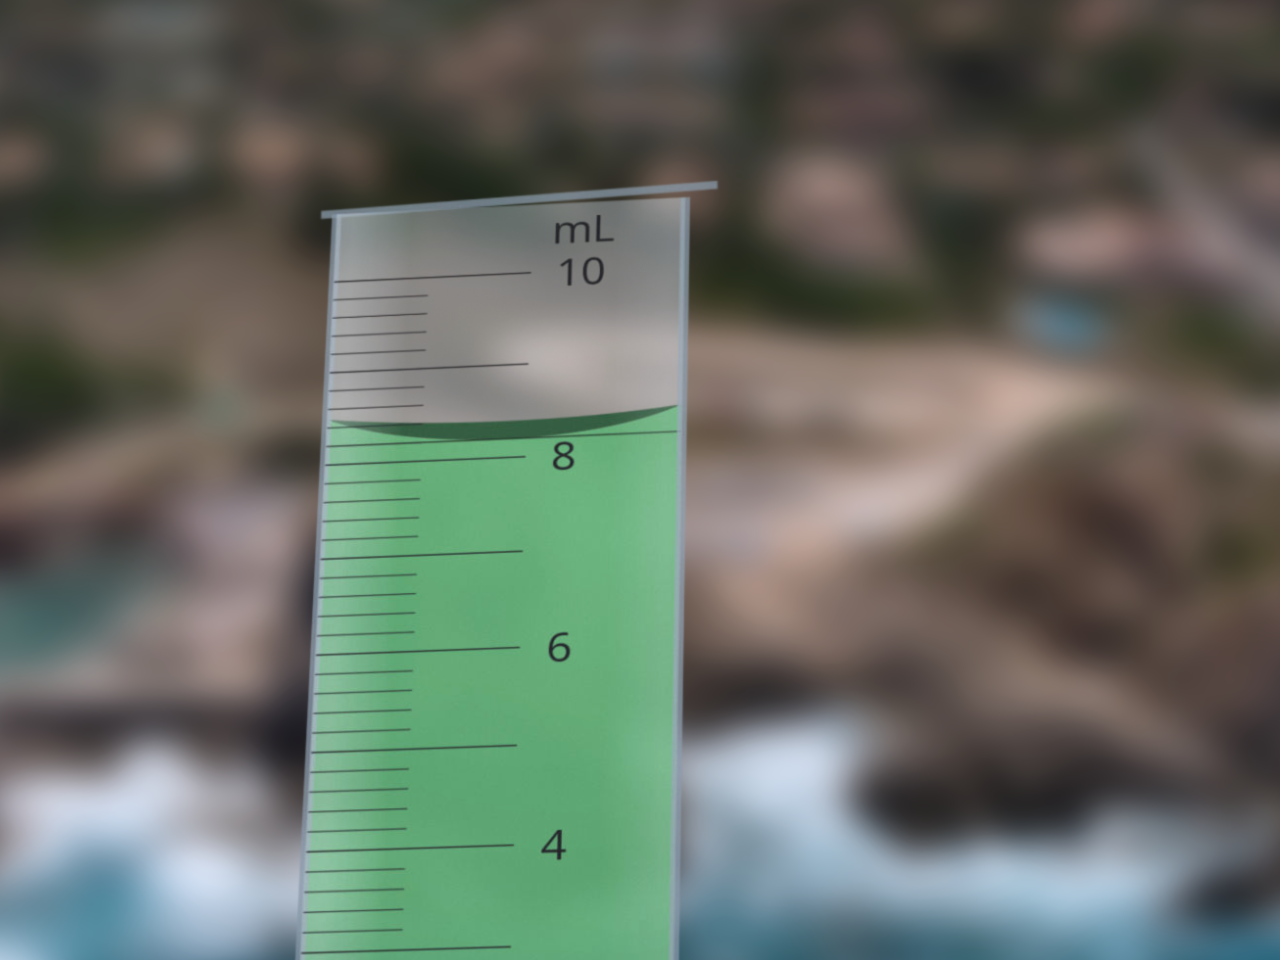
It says {"value": 8.2, "unit": "mL"}
